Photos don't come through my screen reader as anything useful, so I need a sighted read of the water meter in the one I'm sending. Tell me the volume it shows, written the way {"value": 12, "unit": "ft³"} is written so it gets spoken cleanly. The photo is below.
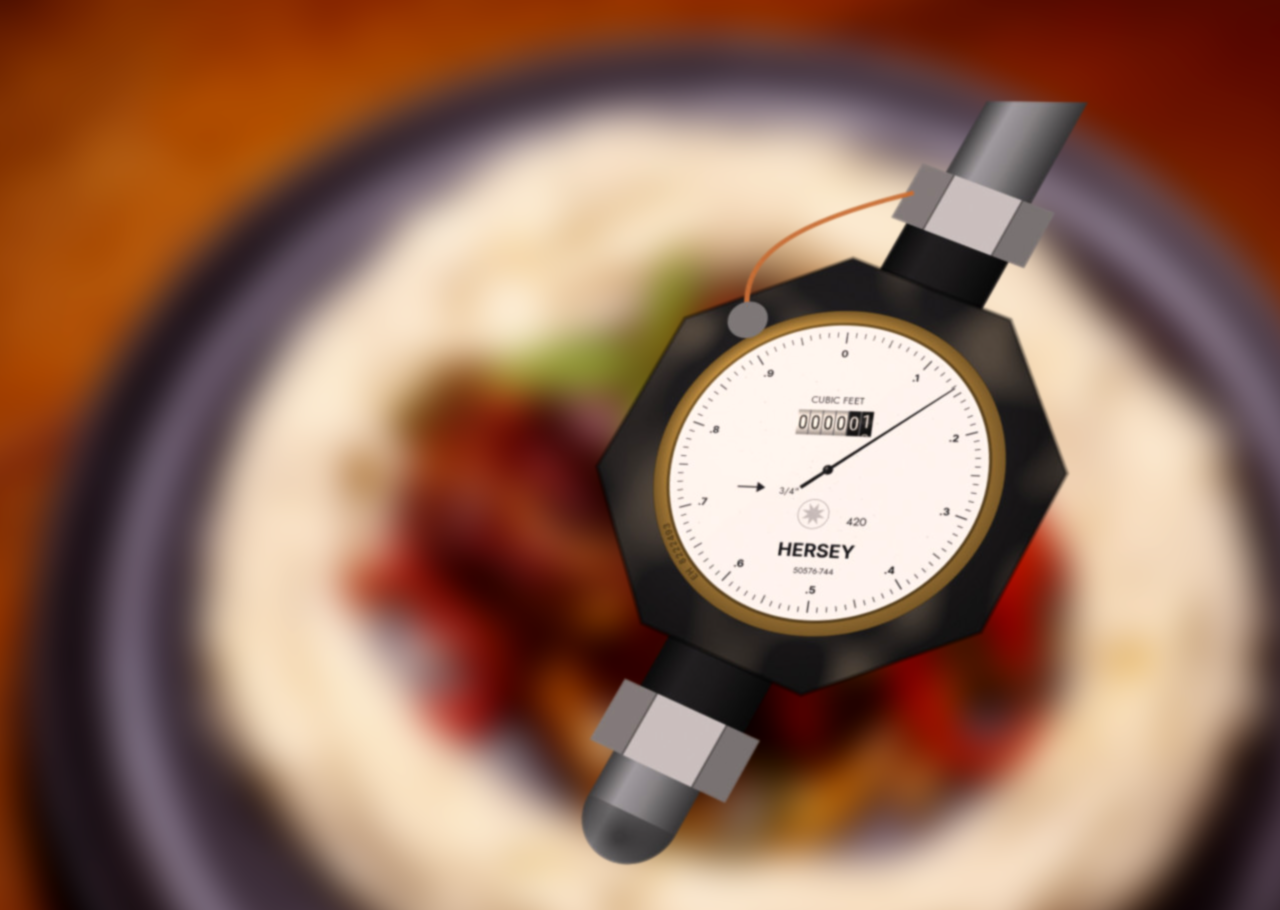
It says {"value": 1.14, "unit": "ft³"}
